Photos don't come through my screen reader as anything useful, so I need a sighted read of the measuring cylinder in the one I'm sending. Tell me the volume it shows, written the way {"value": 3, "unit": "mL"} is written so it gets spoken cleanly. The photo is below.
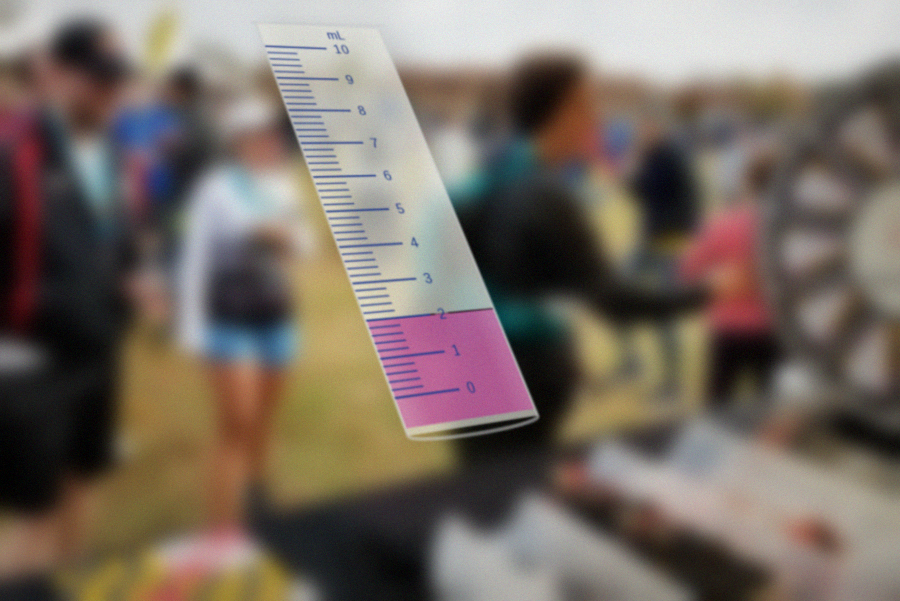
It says {"value": 2, "unit": "mL"}
